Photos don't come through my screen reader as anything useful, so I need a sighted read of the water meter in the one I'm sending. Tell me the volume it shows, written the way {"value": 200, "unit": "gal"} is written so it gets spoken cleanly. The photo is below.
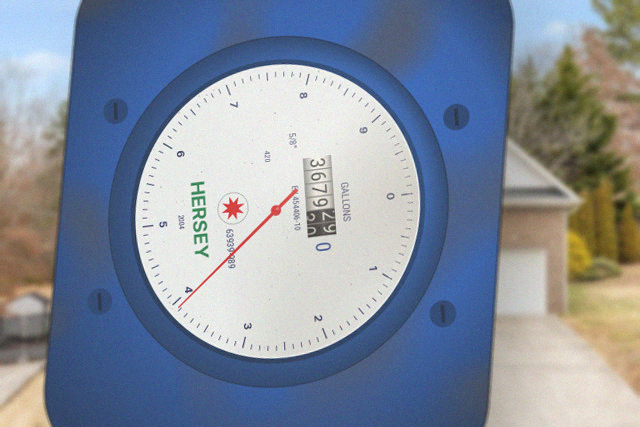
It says {"value": 3679293.9, "unit": "gal"}
